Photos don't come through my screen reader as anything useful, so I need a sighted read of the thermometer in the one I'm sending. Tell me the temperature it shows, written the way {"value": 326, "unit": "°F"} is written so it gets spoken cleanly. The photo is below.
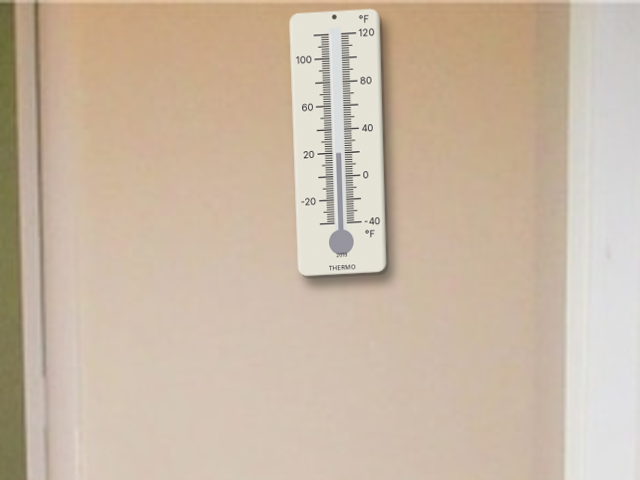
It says {"value": 20, "unit": "°F"}
